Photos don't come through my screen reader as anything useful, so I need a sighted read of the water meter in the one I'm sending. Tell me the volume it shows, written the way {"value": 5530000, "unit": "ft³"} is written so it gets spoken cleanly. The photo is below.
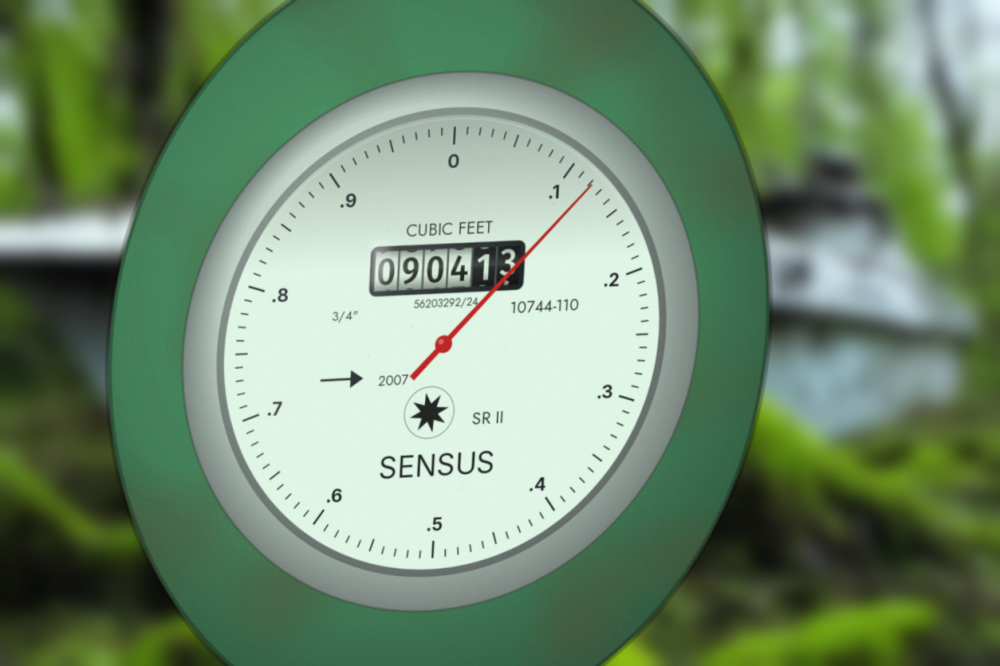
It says {"value": 90413.12, "unit": "ft³"}
